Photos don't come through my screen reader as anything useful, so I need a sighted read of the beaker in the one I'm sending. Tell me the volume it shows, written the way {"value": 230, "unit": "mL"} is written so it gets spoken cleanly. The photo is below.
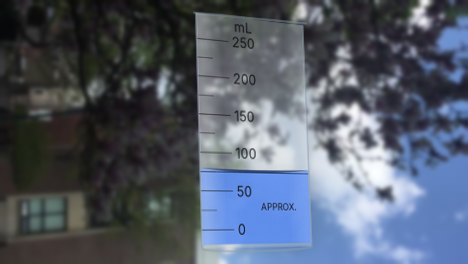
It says {"value": 75, "unit": "mL"}
